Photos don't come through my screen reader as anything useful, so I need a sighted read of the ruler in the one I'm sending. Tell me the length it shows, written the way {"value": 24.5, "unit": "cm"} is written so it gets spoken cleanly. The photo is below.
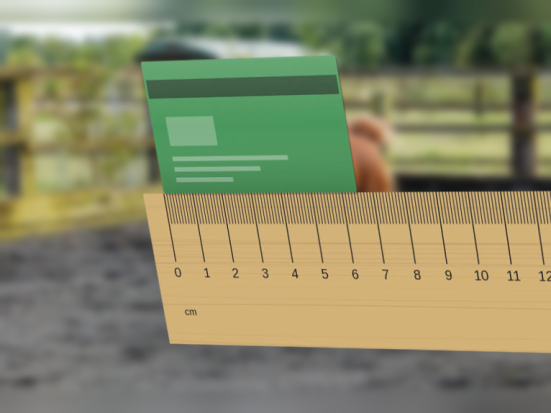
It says {"value": 6.5, "unit": "cm"}
